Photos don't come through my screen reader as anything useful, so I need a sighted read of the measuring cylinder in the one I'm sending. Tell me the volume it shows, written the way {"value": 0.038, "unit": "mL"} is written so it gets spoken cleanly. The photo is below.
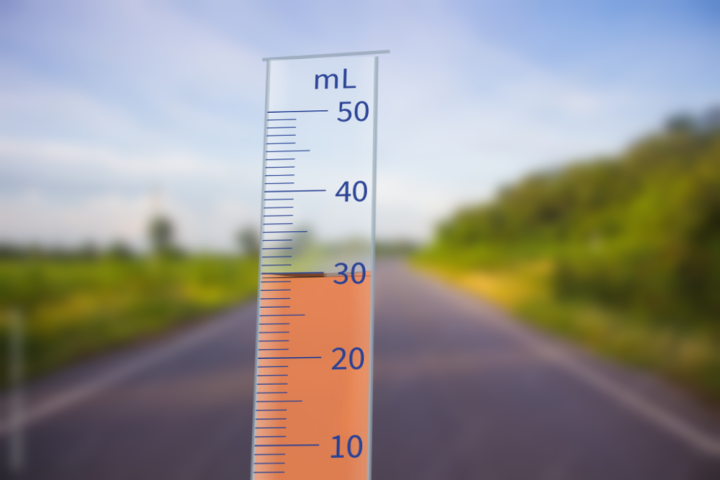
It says {"value": 29.5, "unit": "mL"}
